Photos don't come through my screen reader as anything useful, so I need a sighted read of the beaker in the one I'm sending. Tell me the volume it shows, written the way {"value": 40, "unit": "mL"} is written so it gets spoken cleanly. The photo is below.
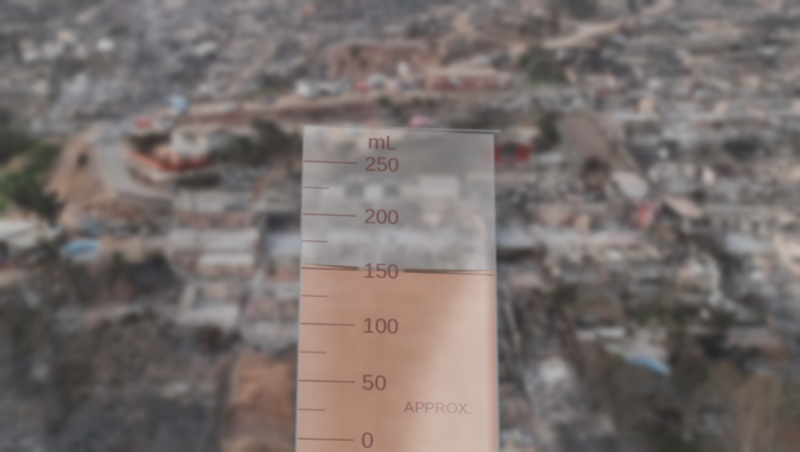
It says {"value": 150, "unit": "mL"}
